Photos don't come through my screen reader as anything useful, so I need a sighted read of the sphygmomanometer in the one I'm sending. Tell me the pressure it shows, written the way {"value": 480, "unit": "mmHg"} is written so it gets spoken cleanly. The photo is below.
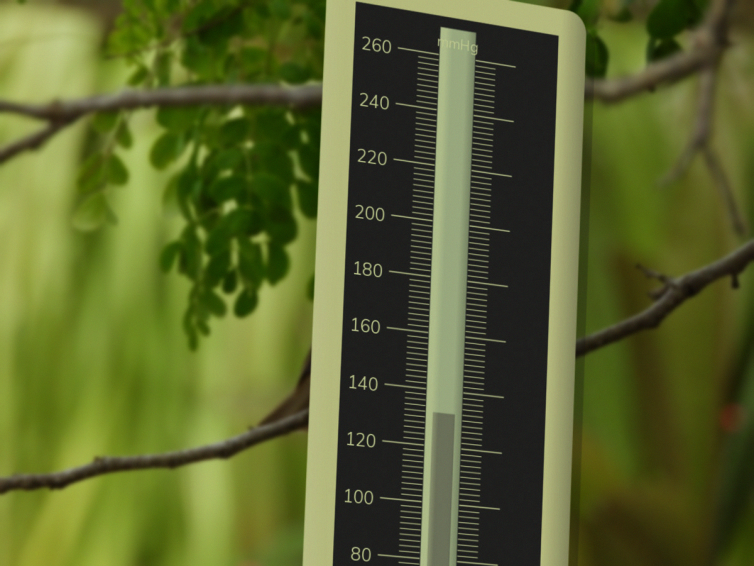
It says {"value": 132, "unit": "mmHg"}
